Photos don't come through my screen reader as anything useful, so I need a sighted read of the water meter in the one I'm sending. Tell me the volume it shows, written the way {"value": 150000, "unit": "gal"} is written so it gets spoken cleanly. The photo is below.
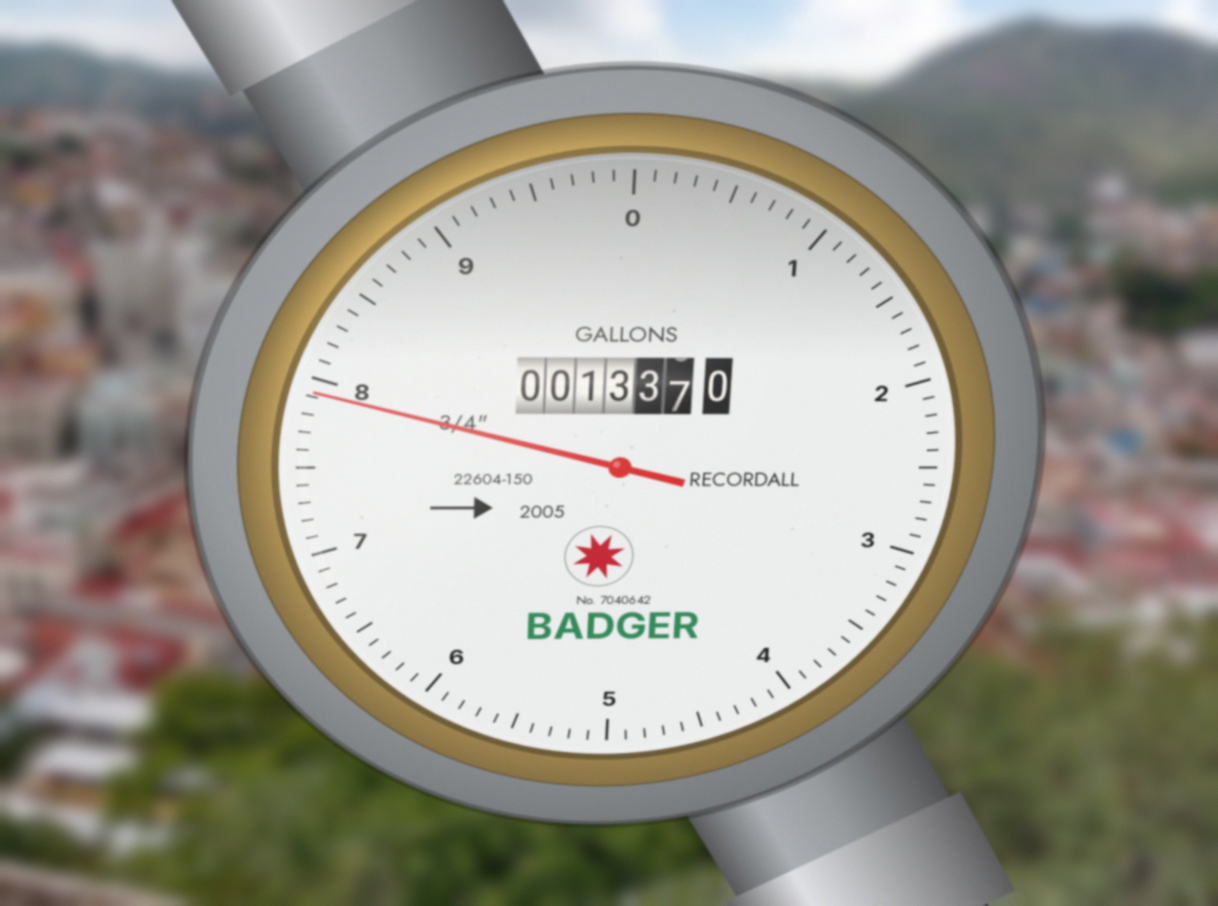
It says {"value": 13367.9, "unit": "gal"}
